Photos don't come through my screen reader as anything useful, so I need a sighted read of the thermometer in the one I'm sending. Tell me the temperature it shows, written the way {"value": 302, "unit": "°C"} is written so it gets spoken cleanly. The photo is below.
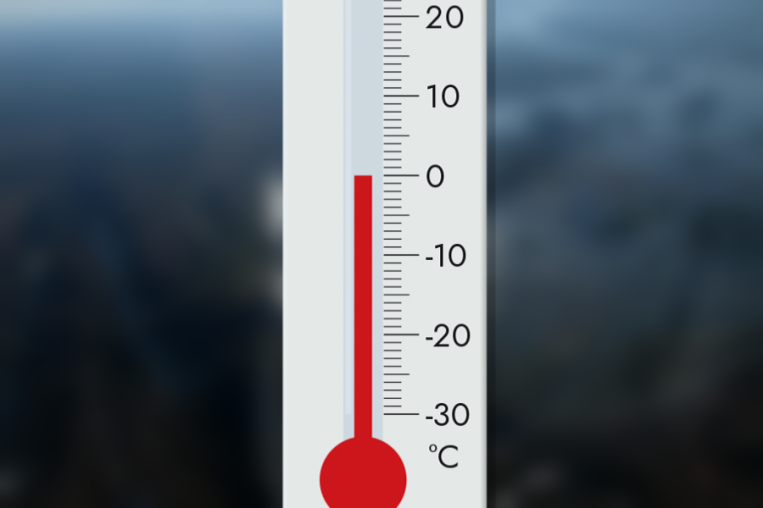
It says {"value": 0, "unit": "°C"}
